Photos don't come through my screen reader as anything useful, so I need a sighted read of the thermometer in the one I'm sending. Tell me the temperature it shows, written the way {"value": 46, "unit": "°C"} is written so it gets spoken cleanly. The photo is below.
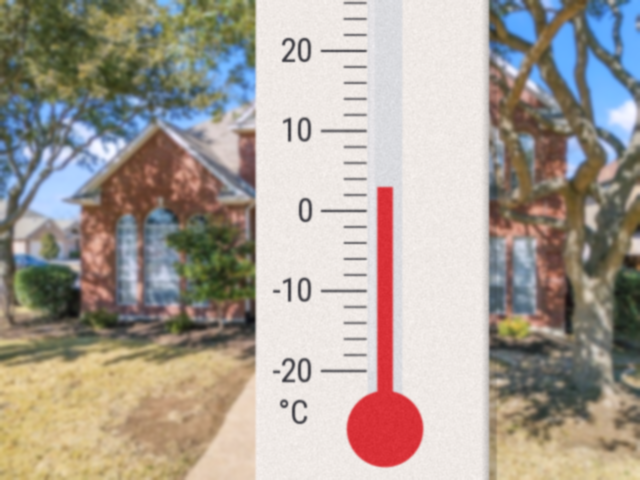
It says {"value": 3, "unit": "°C"}
